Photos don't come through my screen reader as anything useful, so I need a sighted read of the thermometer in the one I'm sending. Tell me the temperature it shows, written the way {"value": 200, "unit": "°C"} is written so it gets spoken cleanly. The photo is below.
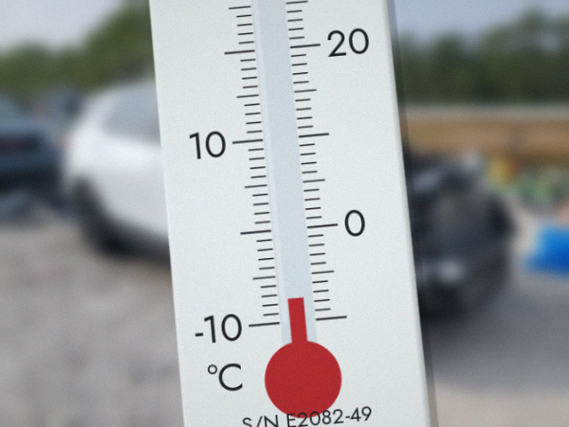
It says {"value": -7.5, "unit": "°C"}
